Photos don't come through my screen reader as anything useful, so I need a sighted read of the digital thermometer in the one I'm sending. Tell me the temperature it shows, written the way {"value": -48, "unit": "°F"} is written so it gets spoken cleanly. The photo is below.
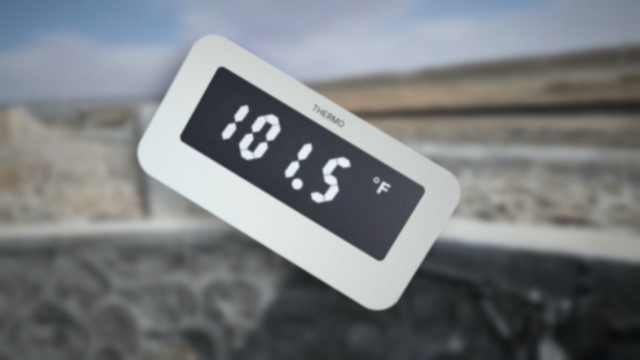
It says {"value": 101.5, "unit": "°F"}
